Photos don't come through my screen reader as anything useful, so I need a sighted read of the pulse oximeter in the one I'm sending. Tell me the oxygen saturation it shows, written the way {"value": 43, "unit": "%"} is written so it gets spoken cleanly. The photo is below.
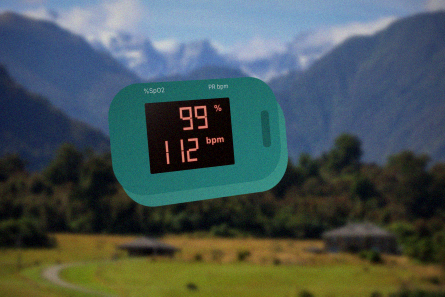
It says {"value": 99, "unit": "%"}
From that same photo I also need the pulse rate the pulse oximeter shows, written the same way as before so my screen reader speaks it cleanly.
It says {"value": 112, "unit": "bpm"}
